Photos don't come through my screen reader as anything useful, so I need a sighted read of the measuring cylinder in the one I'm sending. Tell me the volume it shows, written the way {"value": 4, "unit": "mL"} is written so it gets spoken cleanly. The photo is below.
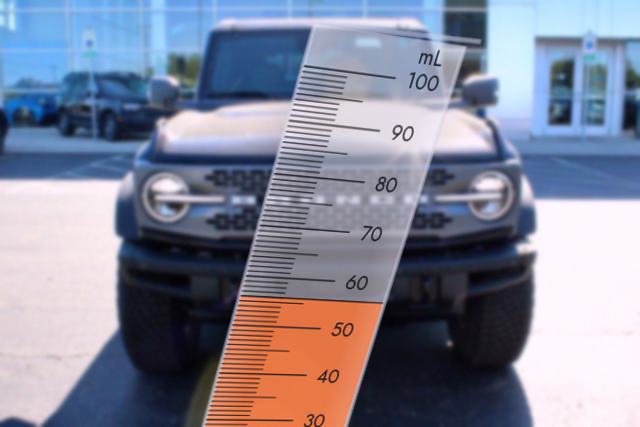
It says {"value": 56, "unit": "mL"}
